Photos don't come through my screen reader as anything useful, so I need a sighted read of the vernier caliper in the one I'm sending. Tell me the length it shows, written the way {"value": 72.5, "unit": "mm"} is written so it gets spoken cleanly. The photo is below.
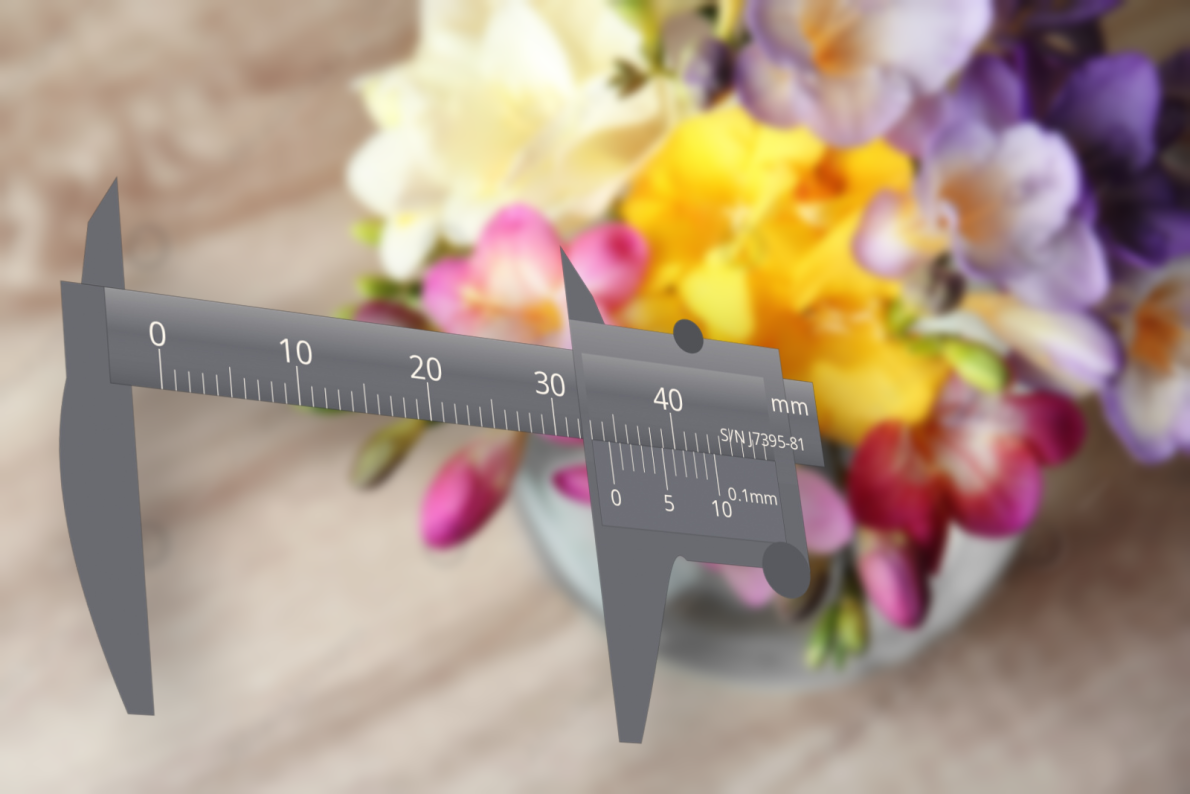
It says {"value": 34.4, "unit": "mm"}
